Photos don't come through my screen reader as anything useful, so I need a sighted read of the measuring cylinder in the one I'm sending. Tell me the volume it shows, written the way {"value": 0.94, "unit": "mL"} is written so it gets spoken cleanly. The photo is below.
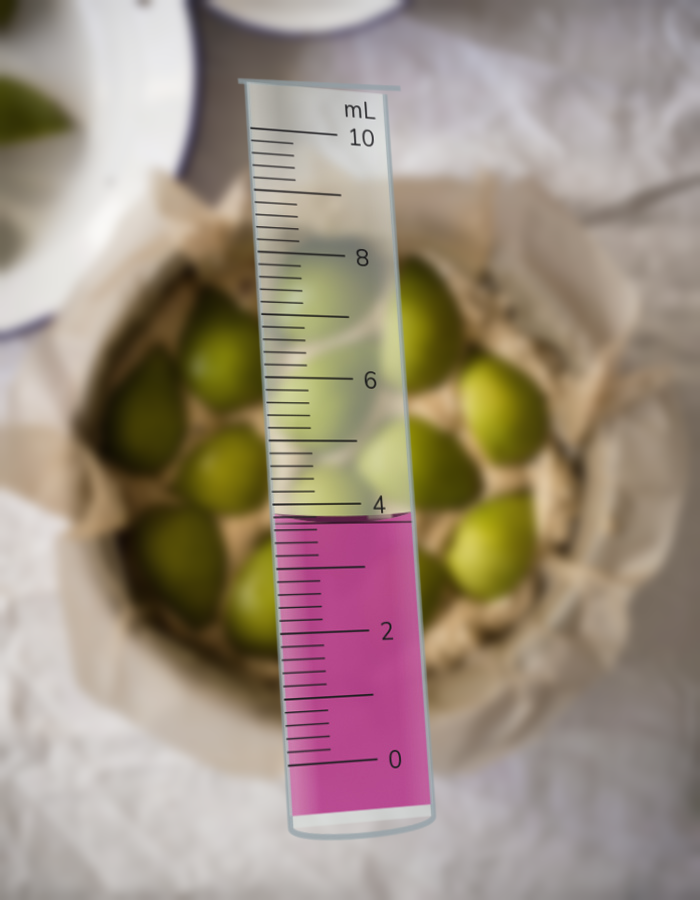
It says {"value": 3.7, "unit": "mL"}
